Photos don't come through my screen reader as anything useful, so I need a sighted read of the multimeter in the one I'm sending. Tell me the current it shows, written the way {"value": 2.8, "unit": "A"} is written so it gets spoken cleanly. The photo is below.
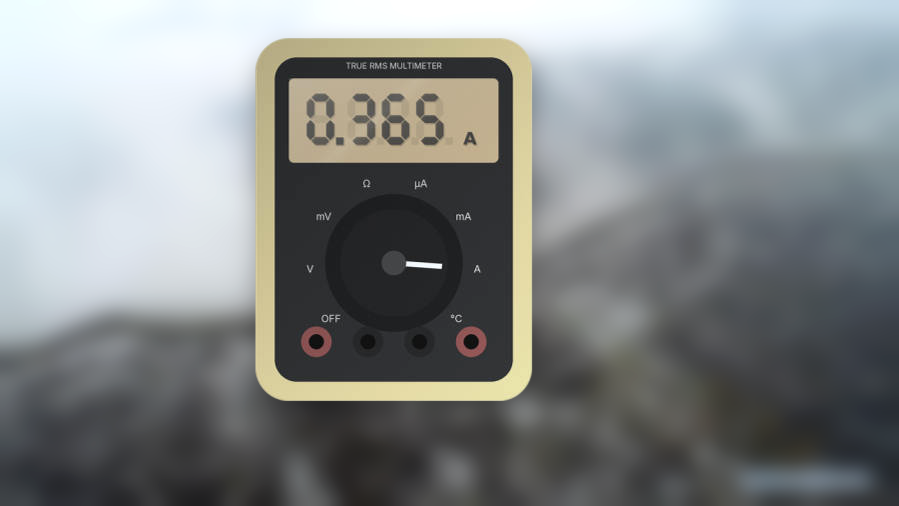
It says {"value": 0.365, "unit": "A"}
